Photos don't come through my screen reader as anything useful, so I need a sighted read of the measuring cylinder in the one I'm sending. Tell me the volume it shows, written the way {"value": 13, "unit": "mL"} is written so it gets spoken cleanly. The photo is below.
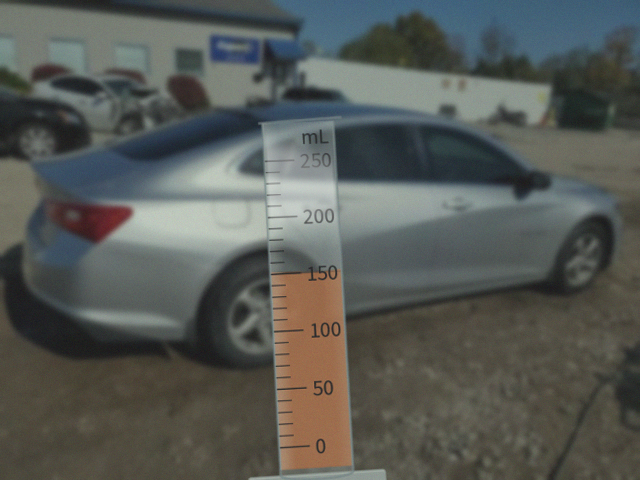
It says {"value": 150, "unit": "mL"}
